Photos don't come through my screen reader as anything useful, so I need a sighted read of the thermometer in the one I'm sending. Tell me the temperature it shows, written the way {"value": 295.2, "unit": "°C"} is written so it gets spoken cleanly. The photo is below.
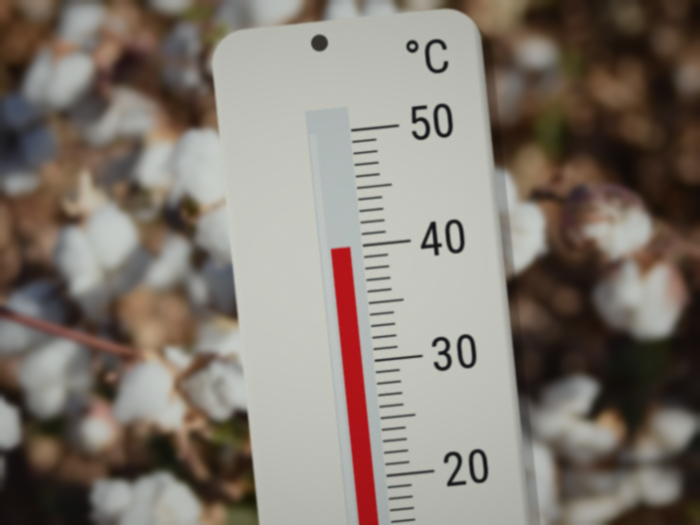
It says {"value": 40, "unit": "°C"}
